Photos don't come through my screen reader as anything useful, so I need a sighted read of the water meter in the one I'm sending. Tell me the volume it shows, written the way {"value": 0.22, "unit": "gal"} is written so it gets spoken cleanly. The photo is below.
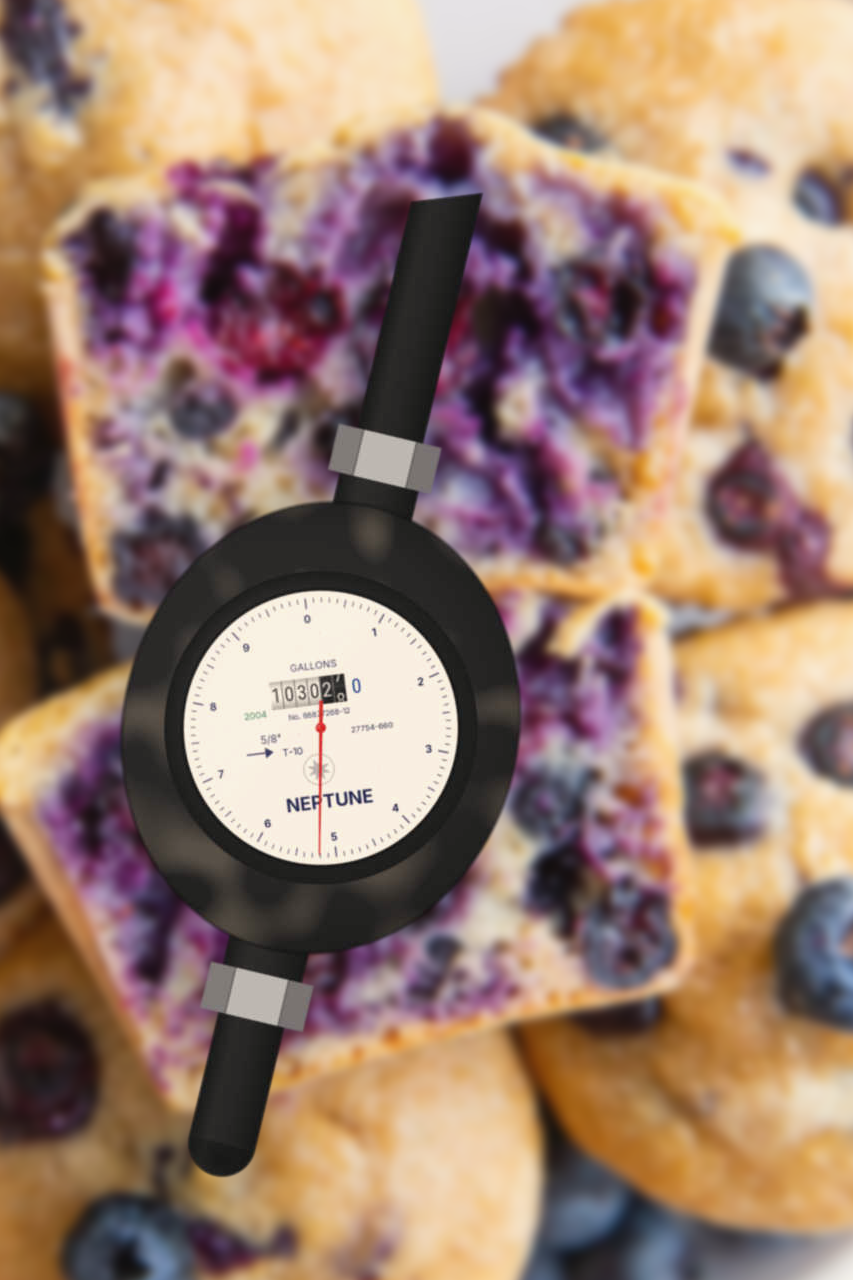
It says {"value": 1030275.2, "unit": "gal"}
